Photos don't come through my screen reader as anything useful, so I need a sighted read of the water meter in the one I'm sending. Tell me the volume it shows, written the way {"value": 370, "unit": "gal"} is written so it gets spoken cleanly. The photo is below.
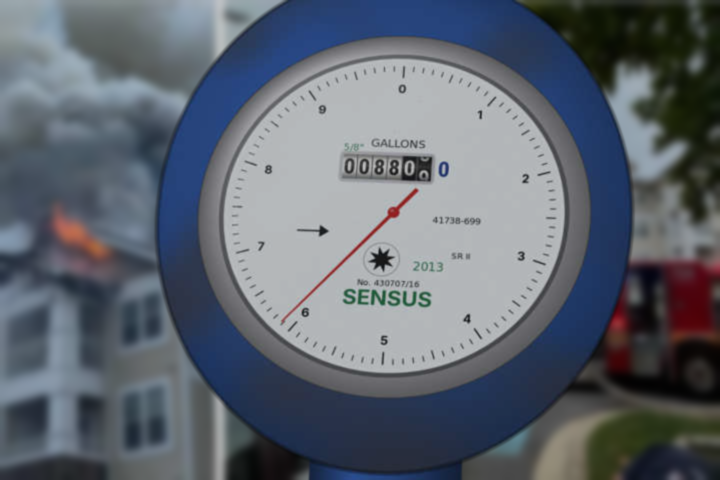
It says {"value": 88086.1, "unit": "gal"}
